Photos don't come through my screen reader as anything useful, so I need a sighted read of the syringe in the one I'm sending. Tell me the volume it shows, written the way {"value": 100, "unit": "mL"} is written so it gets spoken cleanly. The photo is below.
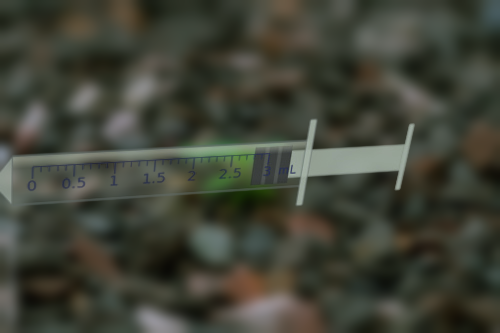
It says {"value": 2.8, "unit": "mL"}
